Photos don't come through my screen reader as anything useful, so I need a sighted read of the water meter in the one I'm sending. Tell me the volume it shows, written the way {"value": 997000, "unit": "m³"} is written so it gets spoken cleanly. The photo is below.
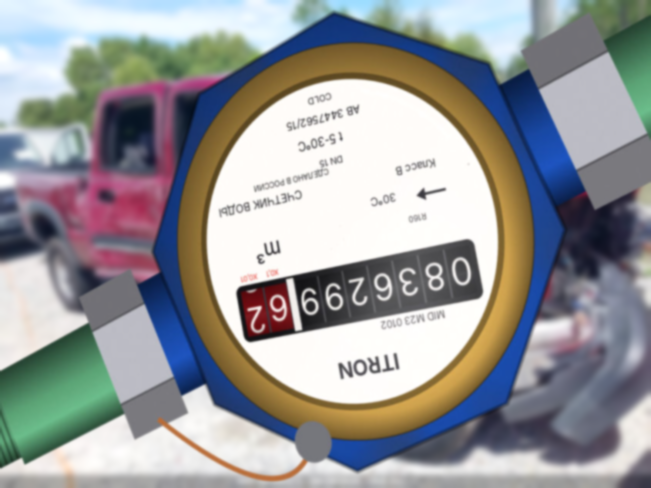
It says {"value": 836299.62, "unit": "m³"}
